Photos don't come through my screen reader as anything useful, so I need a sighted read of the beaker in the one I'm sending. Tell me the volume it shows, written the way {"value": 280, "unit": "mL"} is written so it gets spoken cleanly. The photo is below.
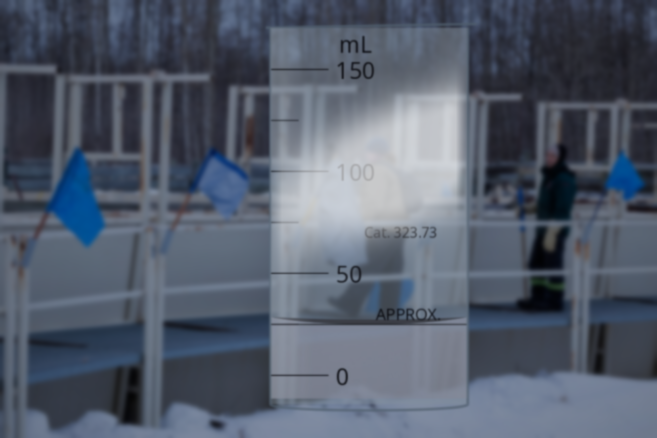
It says {"value": 25, "unit": "mL"}
